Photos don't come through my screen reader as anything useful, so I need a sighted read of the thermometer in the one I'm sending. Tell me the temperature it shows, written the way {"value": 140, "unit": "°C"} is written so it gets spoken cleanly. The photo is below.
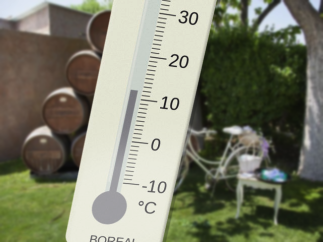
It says {"value": 12, "unit": "°C"}
